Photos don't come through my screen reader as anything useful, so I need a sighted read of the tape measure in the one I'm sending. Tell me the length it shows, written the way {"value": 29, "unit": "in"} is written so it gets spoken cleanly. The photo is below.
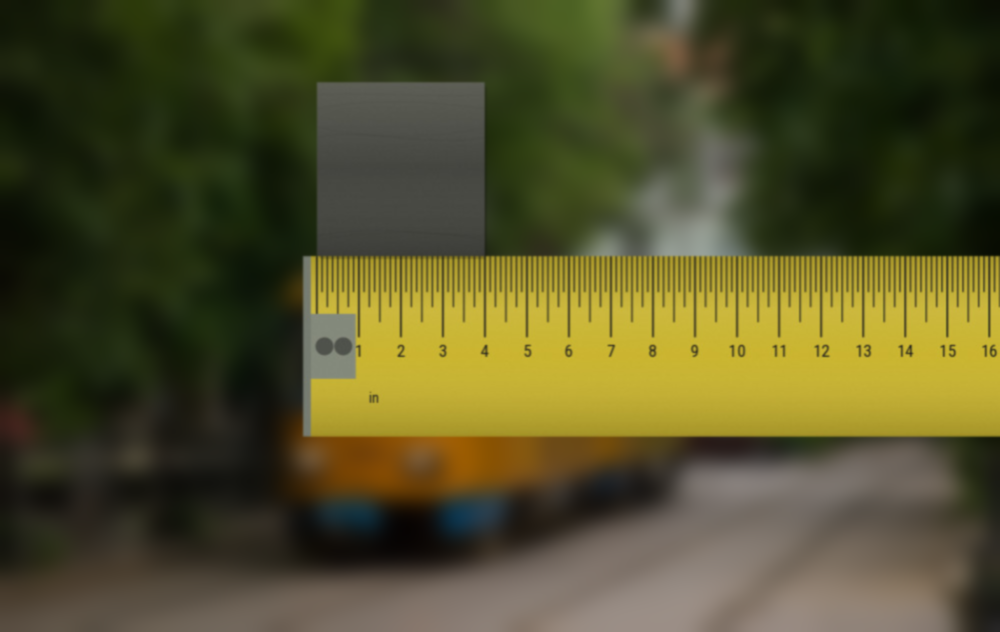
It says {"value": 4, "unit": "in"}
